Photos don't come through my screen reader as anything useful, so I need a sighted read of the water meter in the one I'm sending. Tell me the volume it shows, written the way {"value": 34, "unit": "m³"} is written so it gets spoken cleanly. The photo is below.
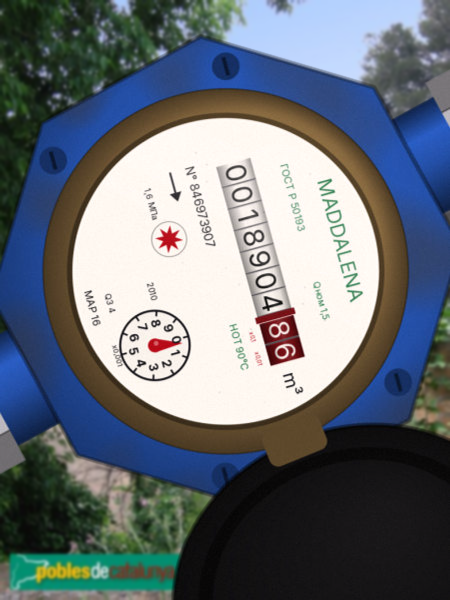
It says {"value": 18904.860, "unit": "m³"}
